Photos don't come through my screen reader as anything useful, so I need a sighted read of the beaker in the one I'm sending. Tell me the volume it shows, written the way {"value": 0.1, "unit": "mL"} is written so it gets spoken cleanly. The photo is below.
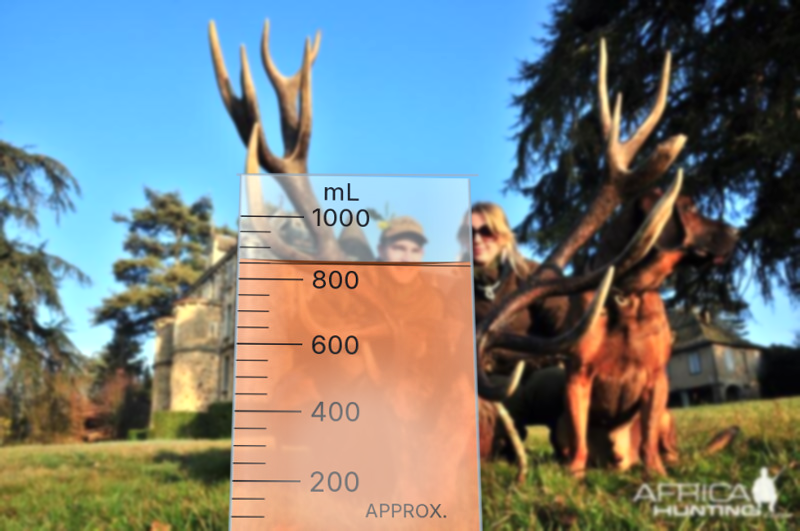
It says {"value": 850, "unit": "mL"}
